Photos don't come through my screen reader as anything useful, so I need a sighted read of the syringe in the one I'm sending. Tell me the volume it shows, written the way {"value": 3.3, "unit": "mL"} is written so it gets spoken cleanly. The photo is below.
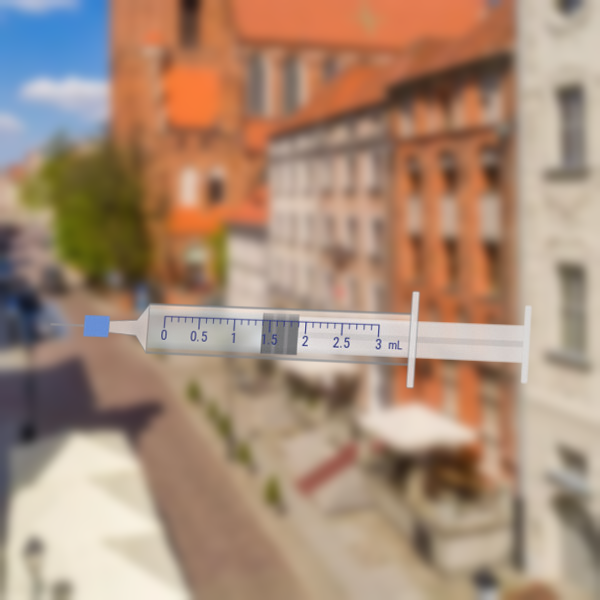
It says {"value": 1.4, "unit": "mL"}
